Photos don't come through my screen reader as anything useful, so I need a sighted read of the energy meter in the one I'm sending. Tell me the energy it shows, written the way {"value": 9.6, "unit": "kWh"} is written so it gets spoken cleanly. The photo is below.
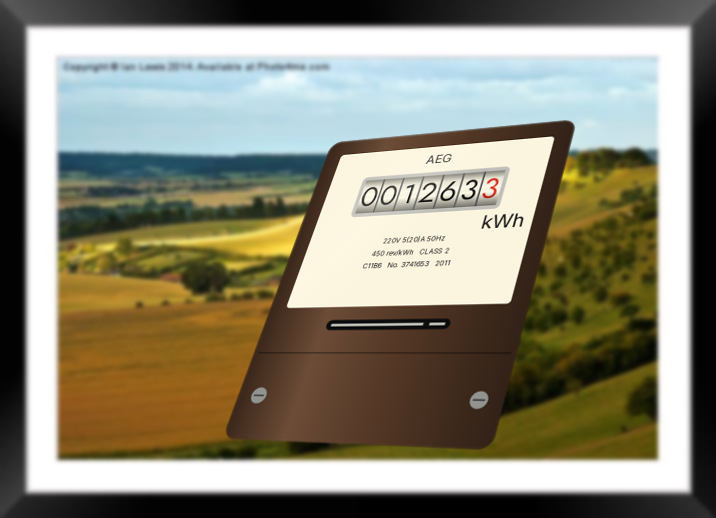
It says {"value": 1263.3, "unit": "kWh"}
